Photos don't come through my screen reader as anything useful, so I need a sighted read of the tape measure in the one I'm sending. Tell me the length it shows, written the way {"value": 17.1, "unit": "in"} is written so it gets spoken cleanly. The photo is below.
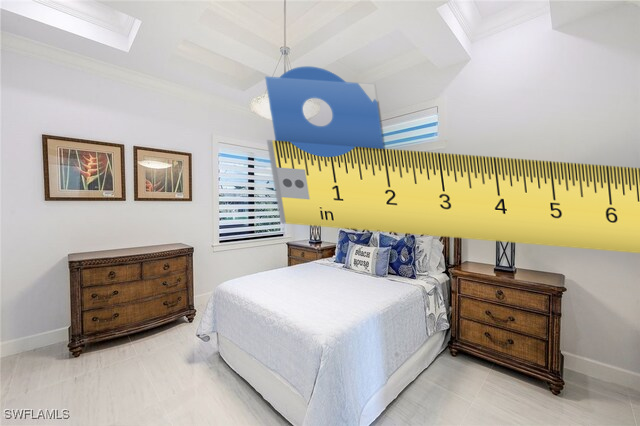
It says {"value": 2, "unit": "in"}
